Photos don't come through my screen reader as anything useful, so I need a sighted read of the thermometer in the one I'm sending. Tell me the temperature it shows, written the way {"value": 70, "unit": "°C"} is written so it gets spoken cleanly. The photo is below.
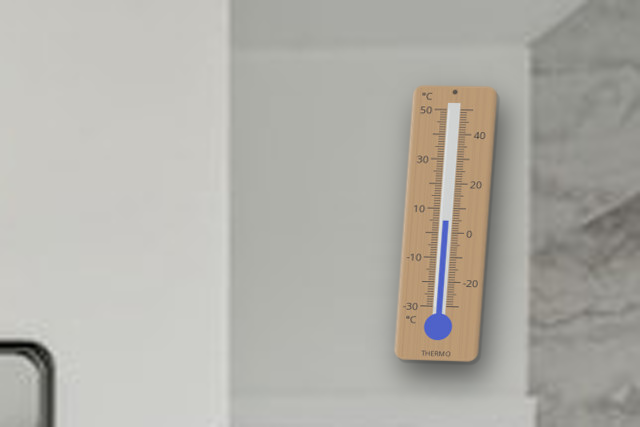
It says {"value": 5, "unit": "°C"}
